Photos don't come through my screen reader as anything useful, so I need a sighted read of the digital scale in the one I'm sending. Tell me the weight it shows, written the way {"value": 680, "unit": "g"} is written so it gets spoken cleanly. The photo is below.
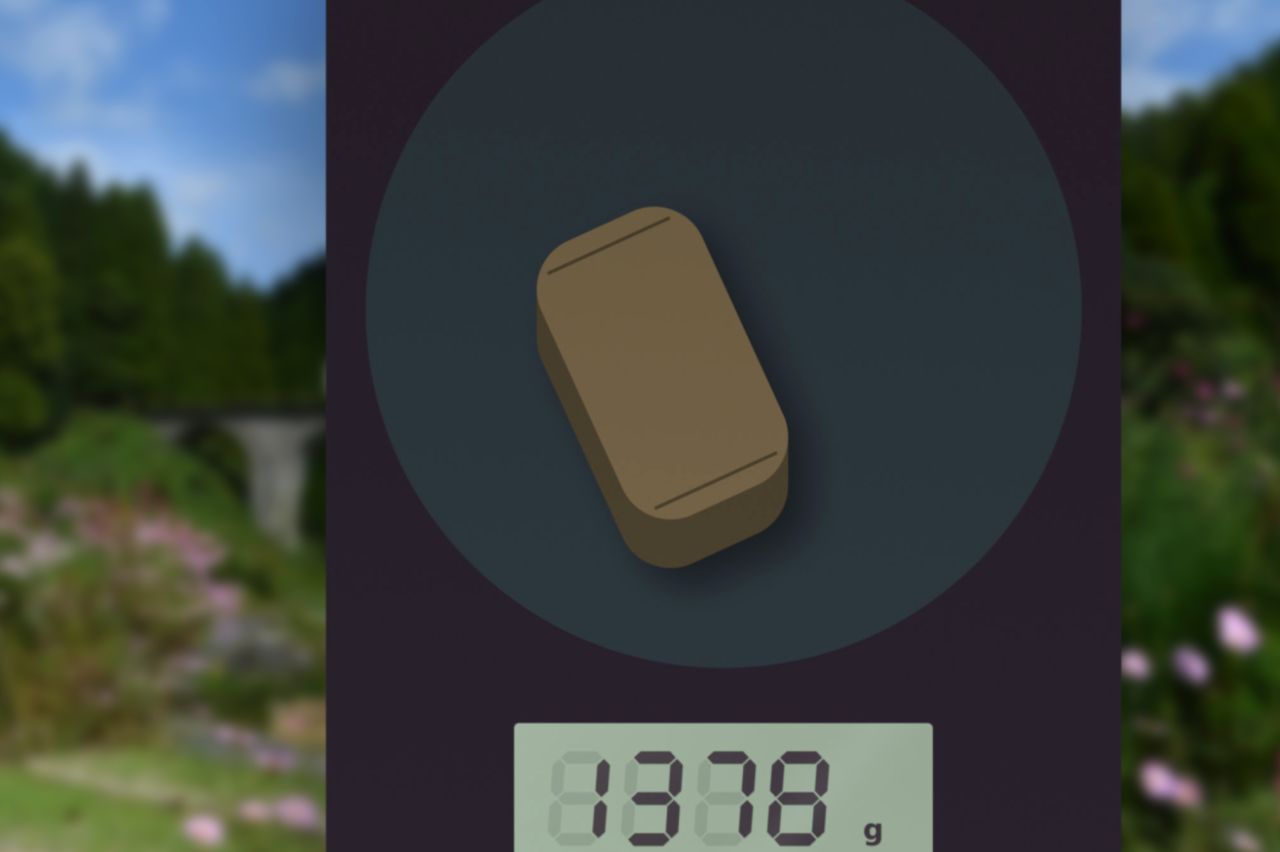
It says {"value": 1378, "unit": "g"}
